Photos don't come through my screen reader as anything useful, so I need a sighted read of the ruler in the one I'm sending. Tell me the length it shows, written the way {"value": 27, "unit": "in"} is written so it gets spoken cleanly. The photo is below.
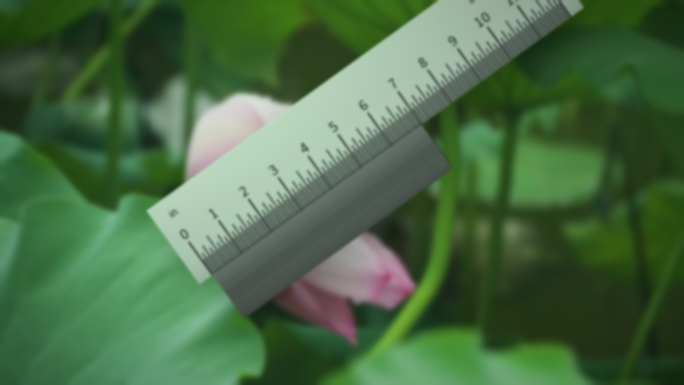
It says {"value": 7, "unit": "in"}
